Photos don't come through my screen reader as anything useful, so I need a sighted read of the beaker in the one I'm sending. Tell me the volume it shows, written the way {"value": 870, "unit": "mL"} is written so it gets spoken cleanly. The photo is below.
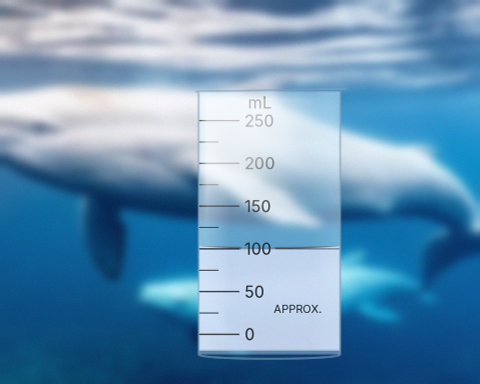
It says {"value": 100, "unit": "mL"}
